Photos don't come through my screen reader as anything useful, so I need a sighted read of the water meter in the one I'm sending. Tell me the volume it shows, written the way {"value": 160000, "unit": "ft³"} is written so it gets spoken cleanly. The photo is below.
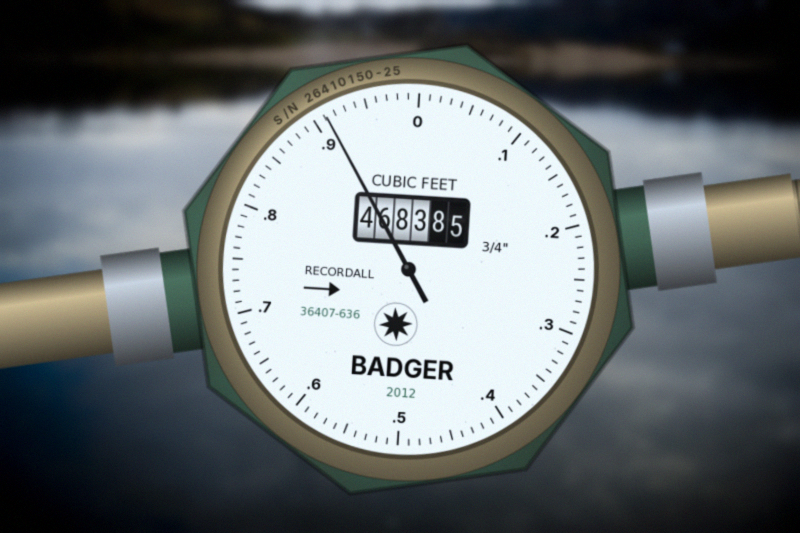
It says {"value": 468384.91, "unit": "ft³"}
